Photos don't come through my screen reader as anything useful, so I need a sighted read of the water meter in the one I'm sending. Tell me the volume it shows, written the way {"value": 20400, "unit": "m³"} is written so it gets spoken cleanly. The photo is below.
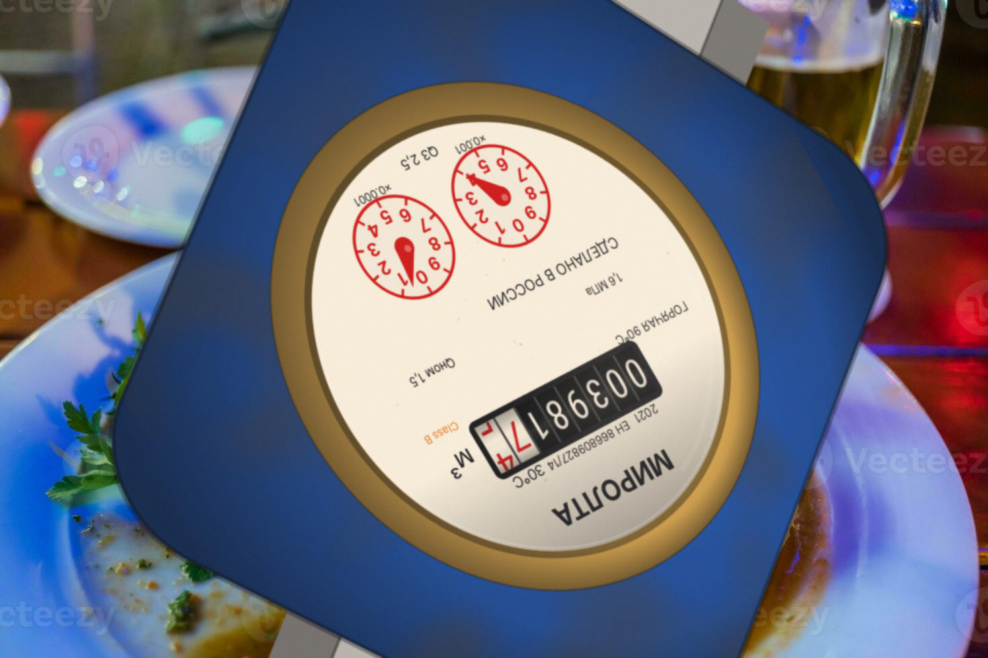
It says {"value": 3981.7440, "unit": "m³"}
